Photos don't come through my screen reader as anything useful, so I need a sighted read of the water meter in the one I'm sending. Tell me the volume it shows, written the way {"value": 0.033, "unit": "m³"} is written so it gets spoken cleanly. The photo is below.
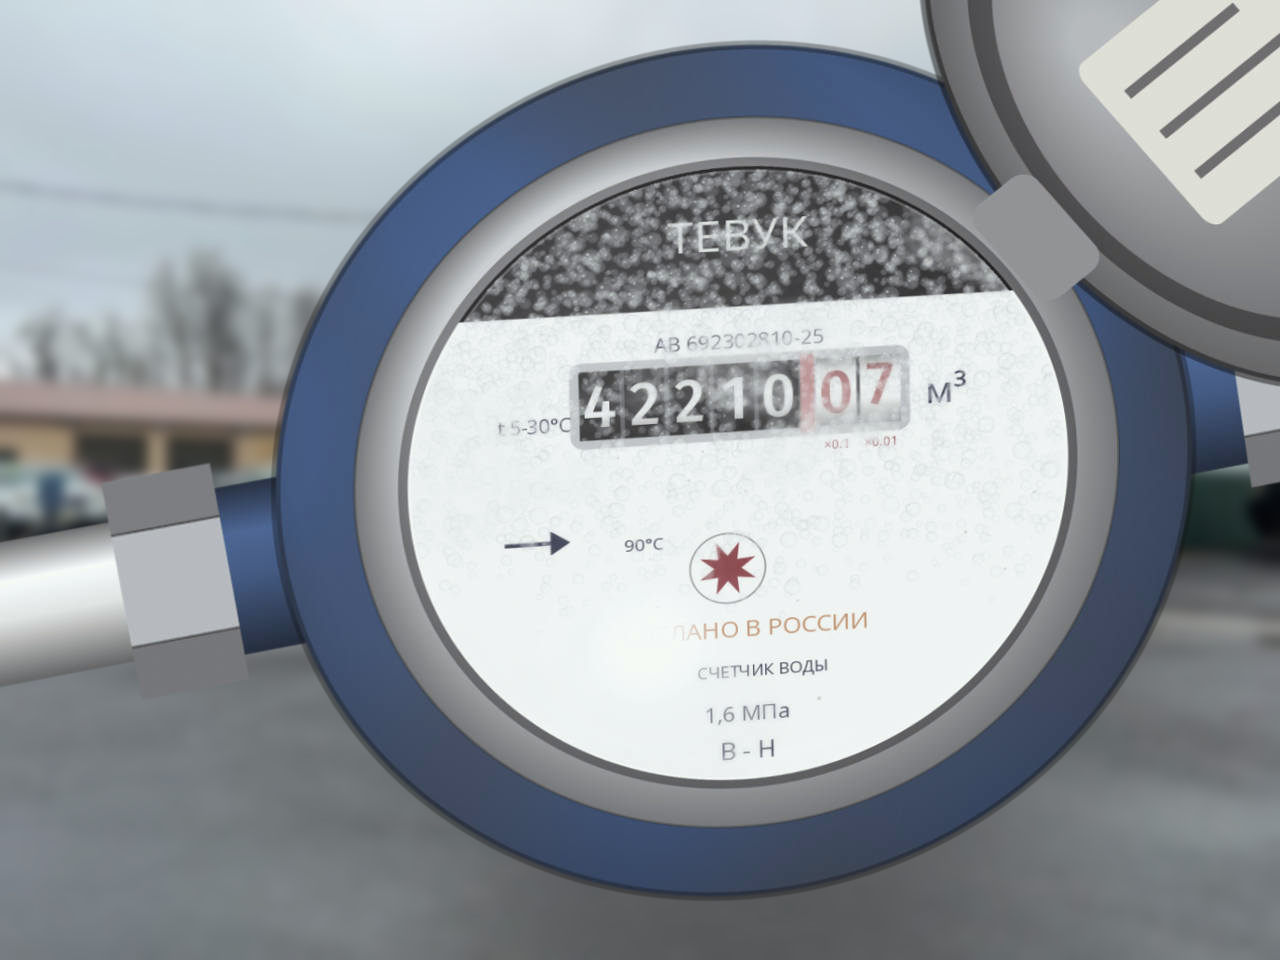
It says {"value": 42210.07, "unit": "m³"}
